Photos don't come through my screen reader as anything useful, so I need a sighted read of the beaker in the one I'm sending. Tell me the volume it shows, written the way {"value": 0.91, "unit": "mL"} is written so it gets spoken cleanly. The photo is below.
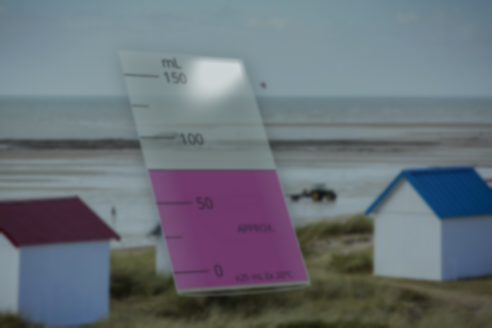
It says {"value": 75, "unit": "mL"}
